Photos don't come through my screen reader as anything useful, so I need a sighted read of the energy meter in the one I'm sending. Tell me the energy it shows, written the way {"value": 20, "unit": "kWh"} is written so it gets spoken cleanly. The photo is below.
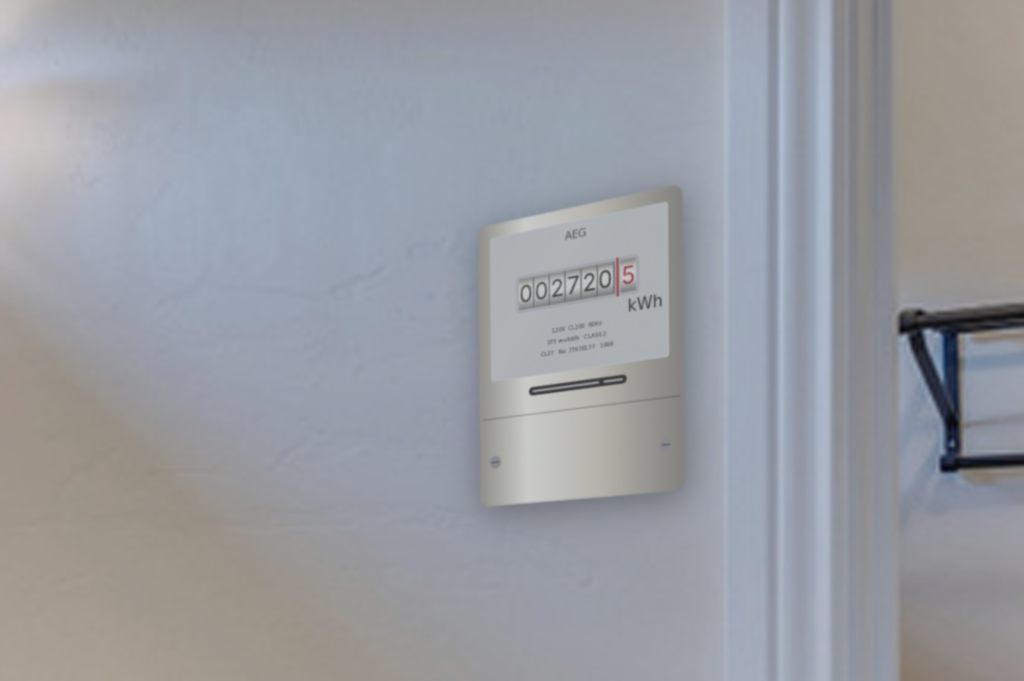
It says {"value": 2720.5, "unit": "kWh"}
